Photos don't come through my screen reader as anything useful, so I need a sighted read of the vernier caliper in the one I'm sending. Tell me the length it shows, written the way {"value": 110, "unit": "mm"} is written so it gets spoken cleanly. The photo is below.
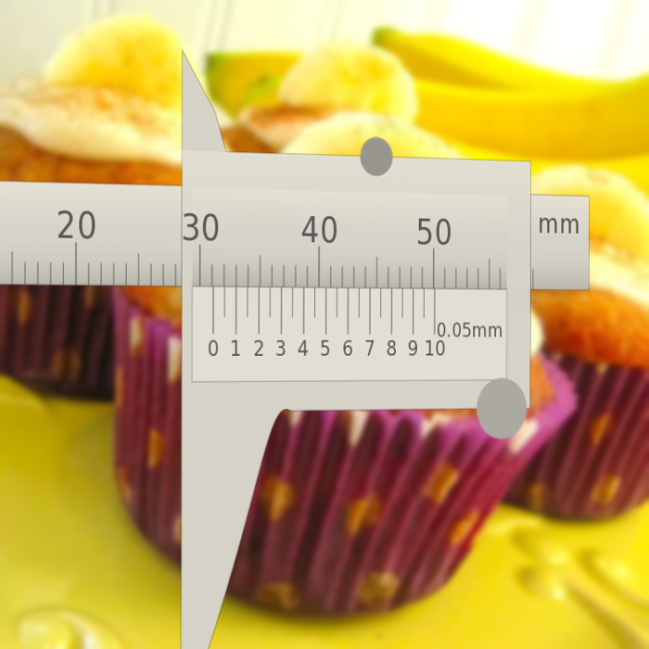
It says {"value": 31.1, "unit": "mm"}
